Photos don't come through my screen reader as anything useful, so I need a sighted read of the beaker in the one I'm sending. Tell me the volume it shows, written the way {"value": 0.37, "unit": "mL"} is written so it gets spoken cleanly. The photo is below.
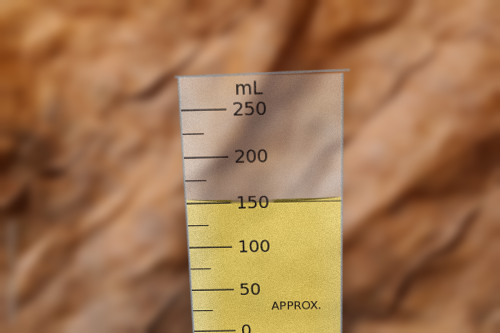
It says {"value": 150, "unit": "mL"}
